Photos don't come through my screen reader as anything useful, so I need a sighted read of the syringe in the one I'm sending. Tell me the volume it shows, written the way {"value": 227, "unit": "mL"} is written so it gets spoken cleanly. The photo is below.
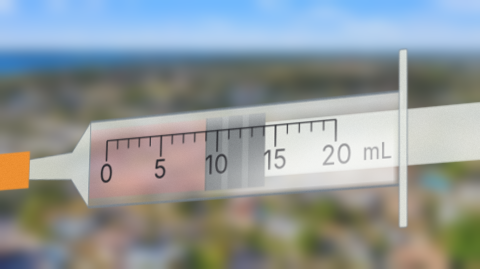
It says {"value": 9, "unit": "mL"}
